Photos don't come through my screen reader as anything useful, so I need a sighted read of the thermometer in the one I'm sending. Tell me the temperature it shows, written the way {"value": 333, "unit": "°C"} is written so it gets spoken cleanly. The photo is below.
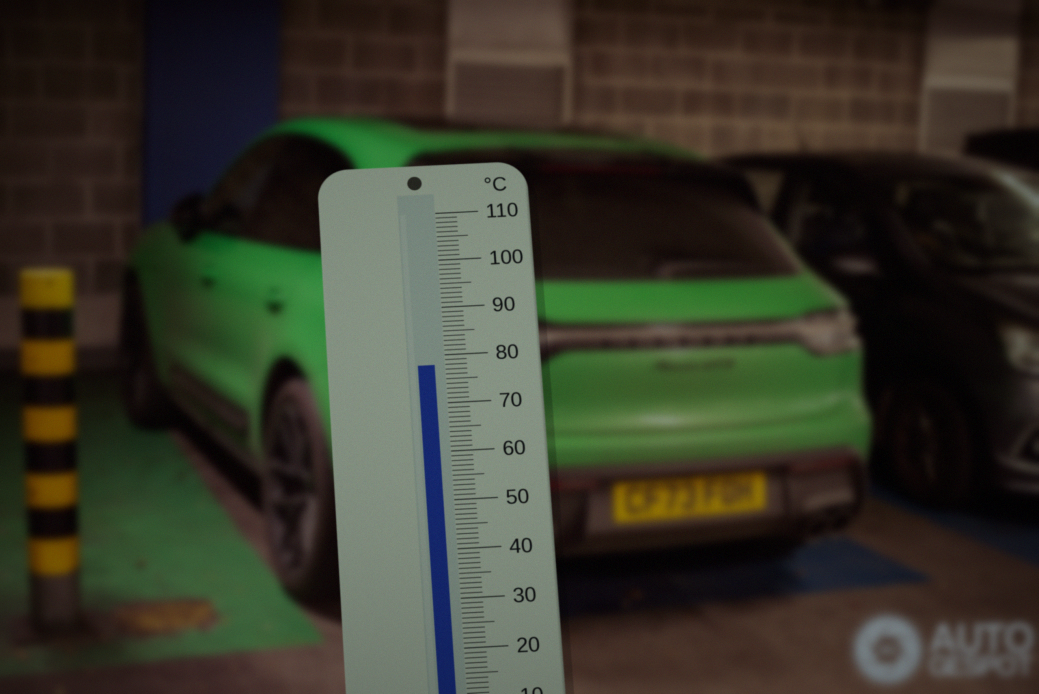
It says {"value": 78, "unit": "°C"}
